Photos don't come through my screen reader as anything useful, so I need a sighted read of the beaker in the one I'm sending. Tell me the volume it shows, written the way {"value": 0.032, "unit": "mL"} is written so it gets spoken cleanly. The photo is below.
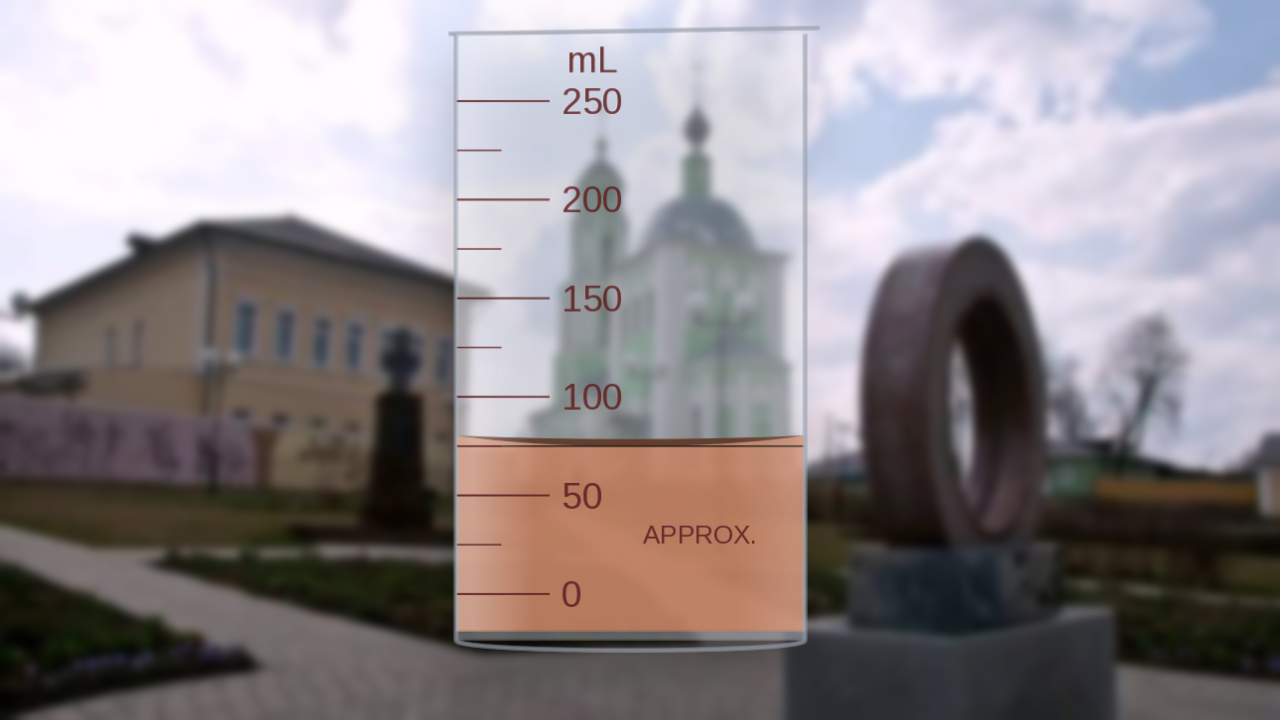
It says {"value": 75, "unit": "mL"}
